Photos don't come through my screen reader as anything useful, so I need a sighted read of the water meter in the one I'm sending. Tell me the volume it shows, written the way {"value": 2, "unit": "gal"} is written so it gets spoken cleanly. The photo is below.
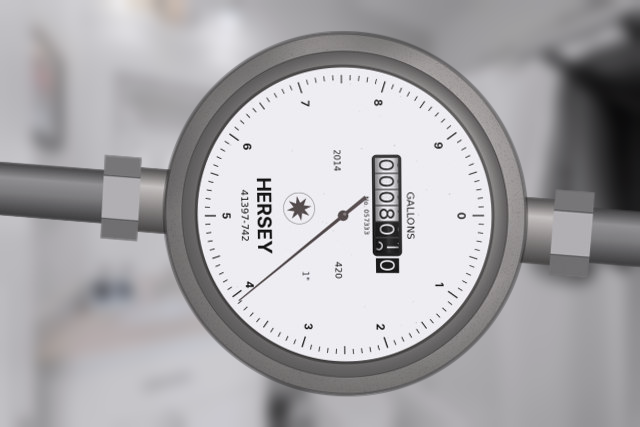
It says {"value": 8013.9, "unit": "gal"}
